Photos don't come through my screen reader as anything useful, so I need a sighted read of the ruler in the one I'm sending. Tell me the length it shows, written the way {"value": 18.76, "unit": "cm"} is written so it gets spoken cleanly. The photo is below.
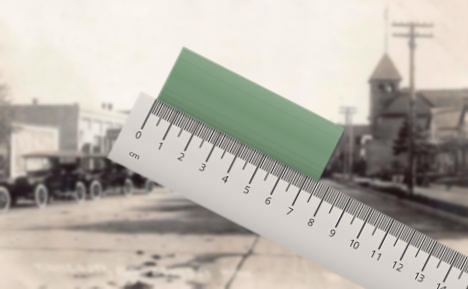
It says {"value": 7.5, "unit": "cm"}
